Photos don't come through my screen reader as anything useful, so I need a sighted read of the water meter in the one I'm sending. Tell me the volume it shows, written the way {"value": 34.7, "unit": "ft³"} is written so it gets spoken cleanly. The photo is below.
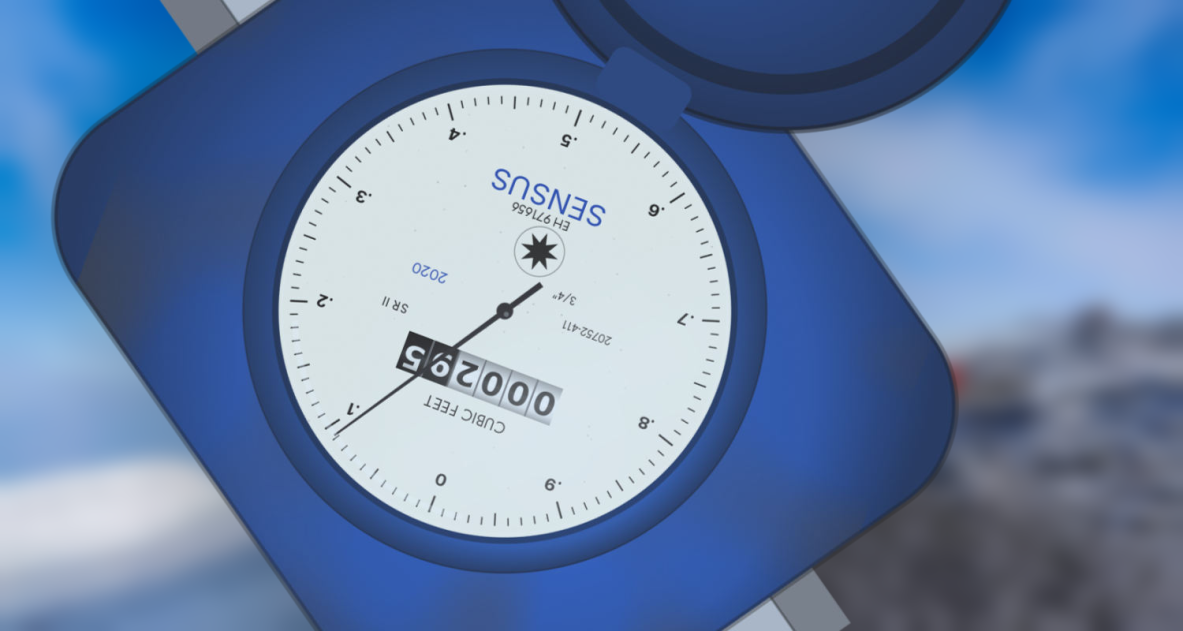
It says {"value": 295.09, "unit": "ft³"}
